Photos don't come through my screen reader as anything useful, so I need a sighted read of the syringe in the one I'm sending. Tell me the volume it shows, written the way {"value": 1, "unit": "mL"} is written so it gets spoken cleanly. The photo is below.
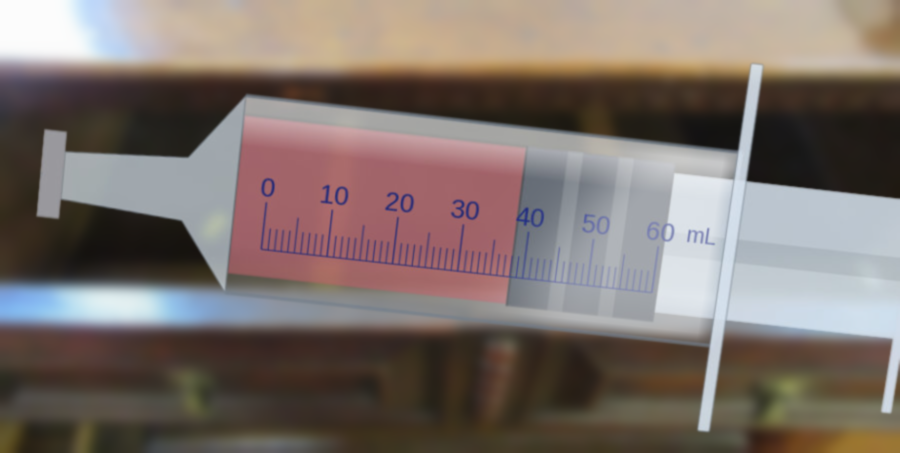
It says {"value": 38, "unit": "mL"}
